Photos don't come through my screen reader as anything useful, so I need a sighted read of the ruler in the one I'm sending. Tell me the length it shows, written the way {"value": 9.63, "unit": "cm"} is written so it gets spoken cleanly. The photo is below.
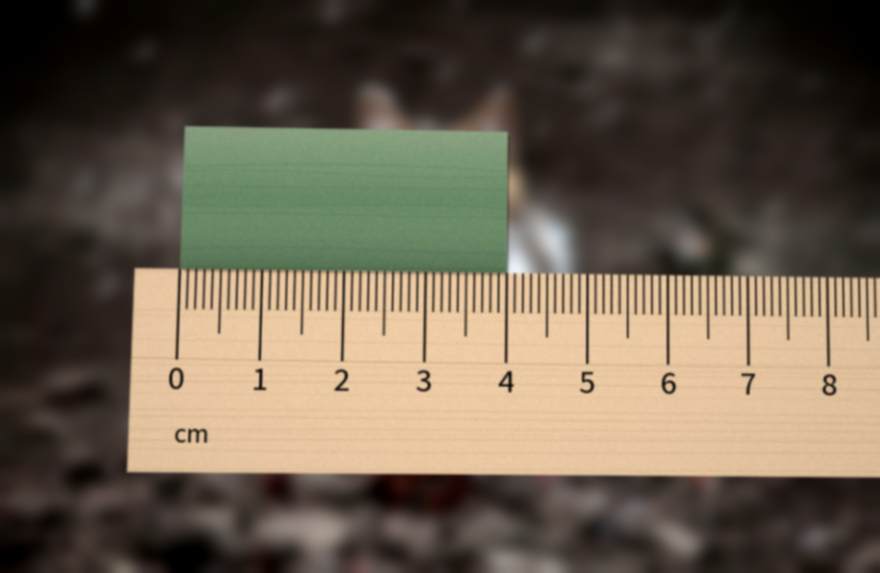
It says {"value": 4, "unit": "cm"}
